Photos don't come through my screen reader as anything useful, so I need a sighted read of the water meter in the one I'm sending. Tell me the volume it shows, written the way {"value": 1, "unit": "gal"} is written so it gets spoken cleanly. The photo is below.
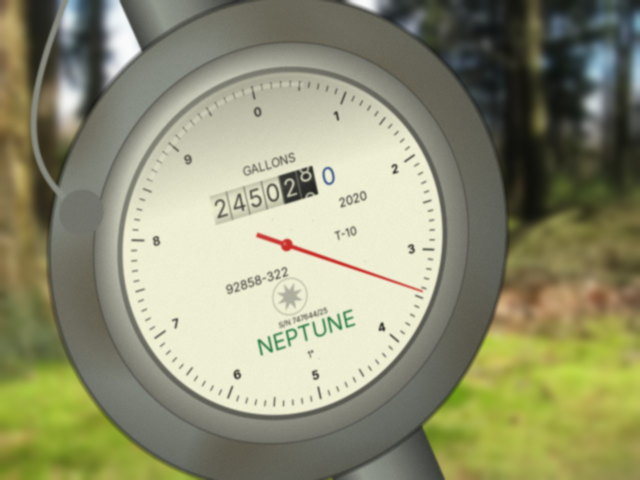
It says {"value": 2450283.4, "unit": "gal"}
